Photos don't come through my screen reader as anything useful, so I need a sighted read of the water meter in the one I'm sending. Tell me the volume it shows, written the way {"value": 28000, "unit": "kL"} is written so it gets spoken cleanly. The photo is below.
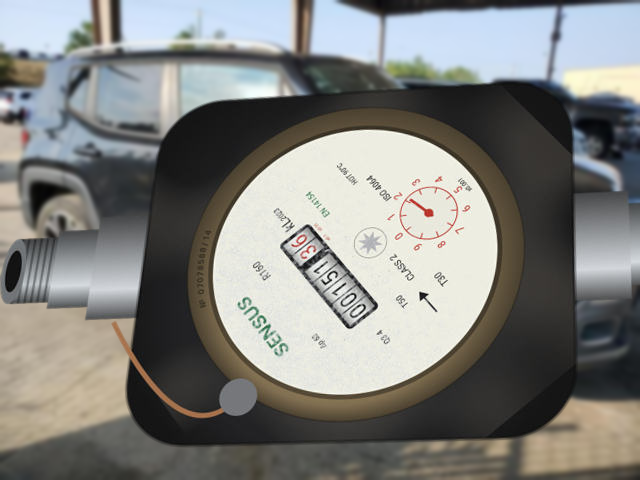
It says {"value": 151.362, "unit": "kL"}
